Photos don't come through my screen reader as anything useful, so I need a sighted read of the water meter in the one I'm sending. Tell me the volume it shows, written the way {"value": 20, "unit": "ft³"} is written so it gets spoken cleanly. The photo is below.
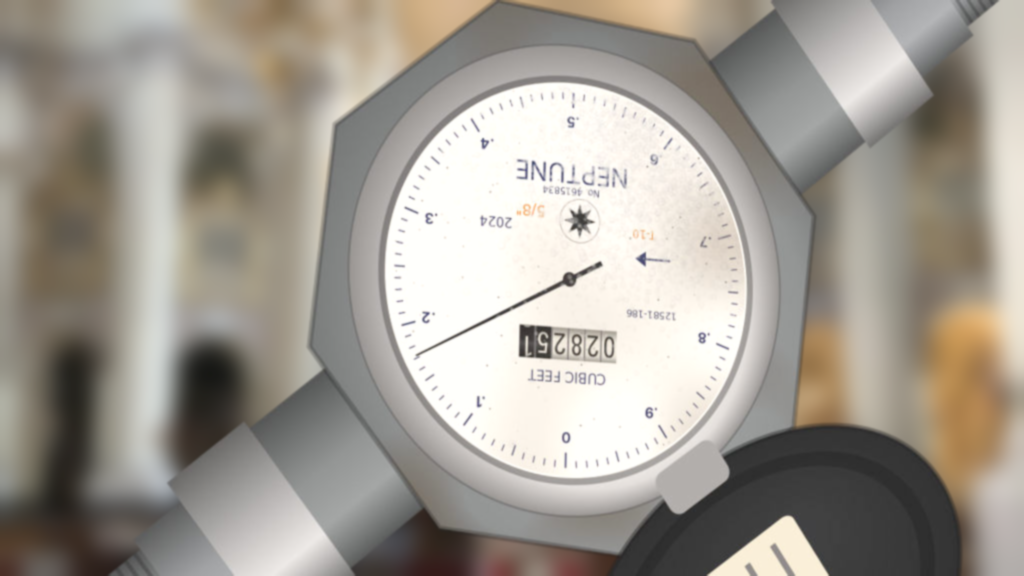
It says {"value": 28251.17, "unit": "ft³"}
